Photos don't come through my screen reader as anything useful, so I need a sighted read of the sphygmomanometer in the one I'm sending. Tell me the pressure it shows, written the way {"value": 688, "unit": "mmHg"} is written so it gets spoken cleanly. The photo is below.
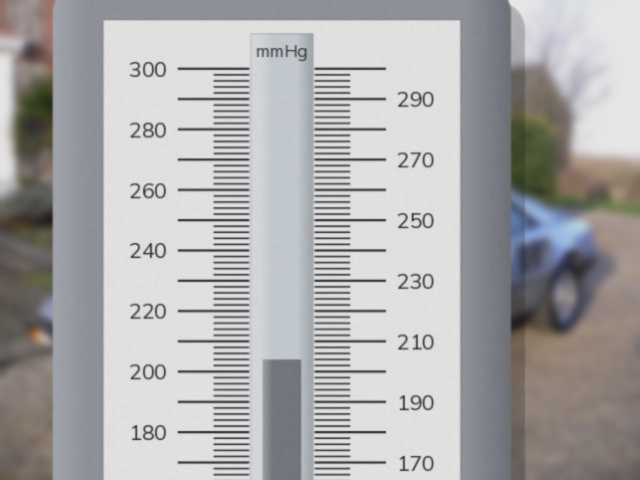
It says {"value": 204, "unit": "mmHg"}
